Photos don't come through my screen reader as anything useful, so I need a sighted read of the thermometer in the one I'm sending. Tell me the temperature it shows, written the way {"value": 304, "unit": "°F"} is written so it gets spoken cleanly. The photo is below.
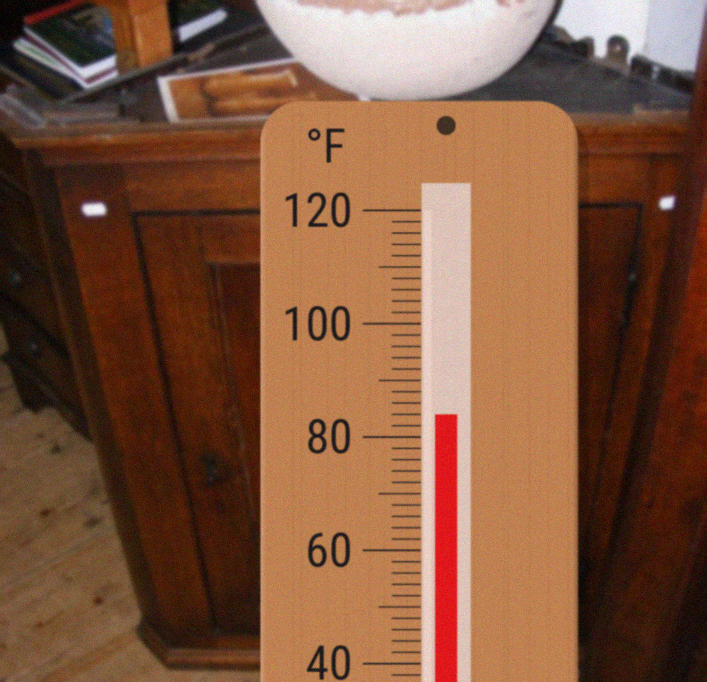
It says {"value": 84, "unit": "°F"}
